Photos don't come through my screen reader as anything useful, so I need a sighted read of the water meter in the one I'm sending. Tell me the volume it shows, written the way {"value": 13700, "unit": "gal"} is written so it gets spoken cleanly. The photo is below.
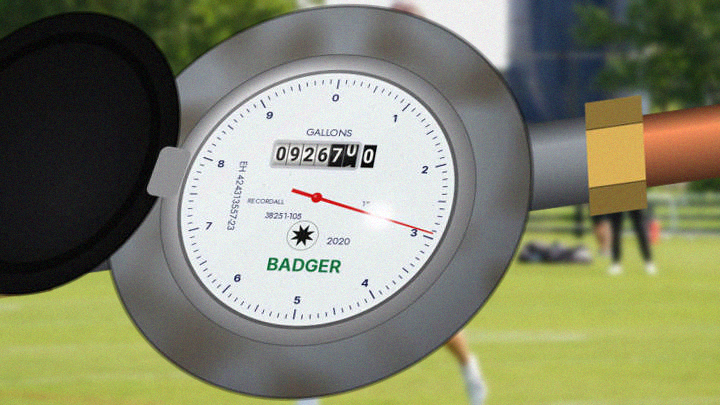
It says {"value": 926702.9, "unit": "gal"}
